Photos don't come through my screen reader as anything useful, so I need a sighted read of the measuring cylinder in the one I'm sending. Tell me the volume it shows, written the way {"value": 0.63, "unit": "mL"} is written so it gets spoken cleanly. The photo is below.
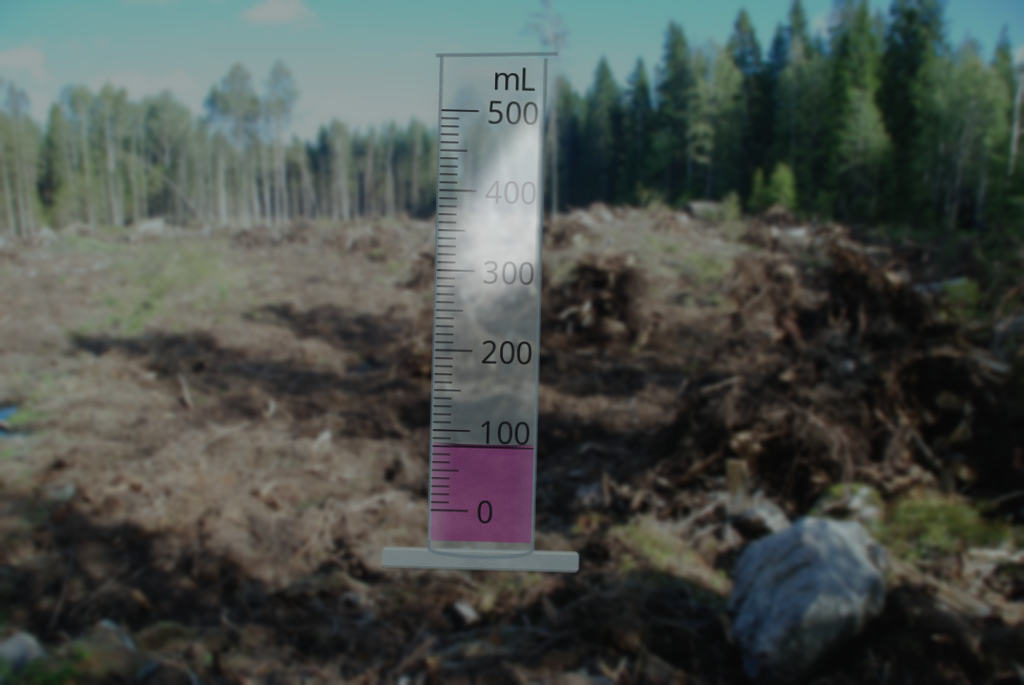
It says {"value": 80, "unit": "mL"}
